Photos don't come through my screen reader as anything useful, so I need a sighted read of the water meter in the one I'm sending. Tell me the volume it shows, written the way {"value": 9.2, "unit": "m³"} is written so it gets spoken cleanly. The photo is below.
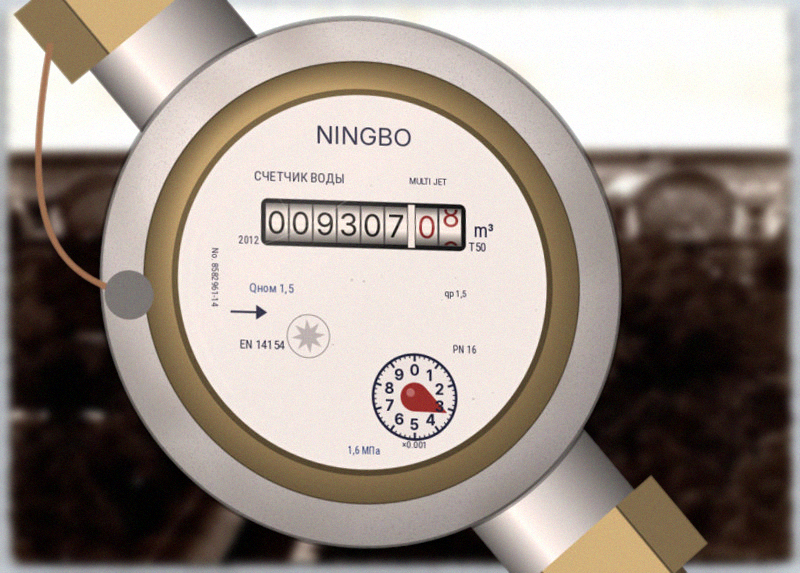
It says {"value": 9307.083, "unit": "m³"}
